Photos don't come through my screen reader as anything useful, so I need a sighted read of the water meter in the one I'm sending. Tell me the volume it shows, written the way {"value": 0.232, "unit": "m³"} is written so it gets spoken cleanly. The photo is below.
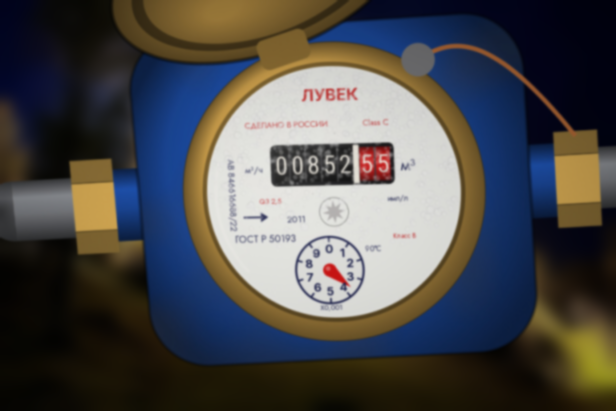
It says {"value": 852.553, "unit": "m³"}
